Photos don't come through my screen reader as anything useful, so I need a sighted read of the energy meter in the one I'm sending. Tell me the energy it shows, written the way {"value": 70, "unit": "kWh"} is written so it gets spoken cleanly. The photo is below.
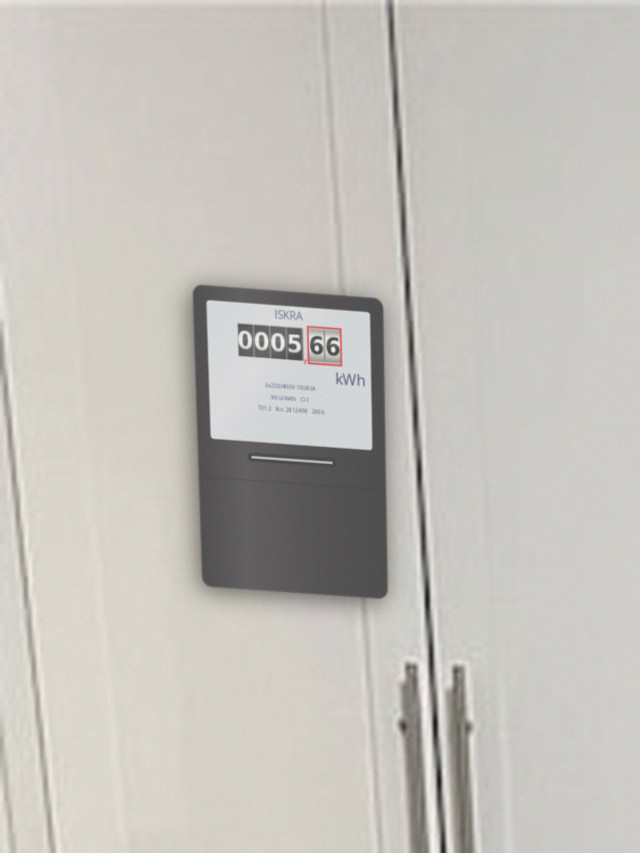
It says {"value": 5.66, "unit": "kWh"}
